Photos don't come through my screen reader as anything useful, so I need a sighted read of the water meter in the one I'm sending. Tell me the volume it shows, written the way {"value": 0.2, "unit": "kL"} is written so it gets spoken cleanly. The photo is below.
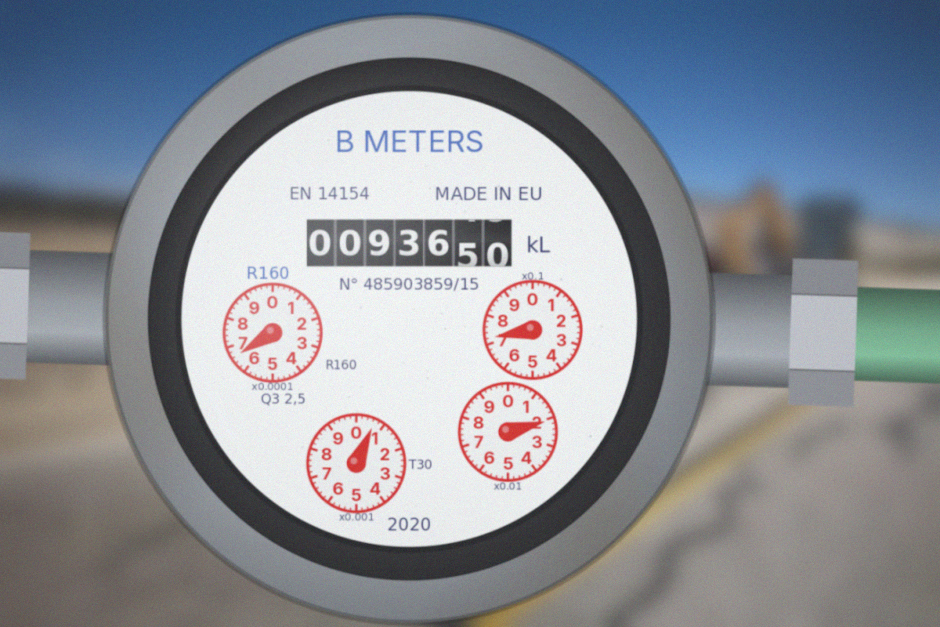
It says {"value": 93649.7206, "unit": "kL"}
